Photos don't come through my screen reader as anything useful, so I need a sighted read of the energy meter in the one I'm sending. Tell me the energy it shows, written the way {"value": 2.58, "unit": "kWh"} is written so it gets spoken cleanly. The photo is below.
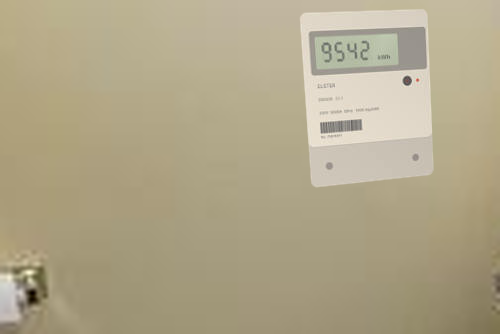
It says {"value": 9542, "unit": "kWh"}
